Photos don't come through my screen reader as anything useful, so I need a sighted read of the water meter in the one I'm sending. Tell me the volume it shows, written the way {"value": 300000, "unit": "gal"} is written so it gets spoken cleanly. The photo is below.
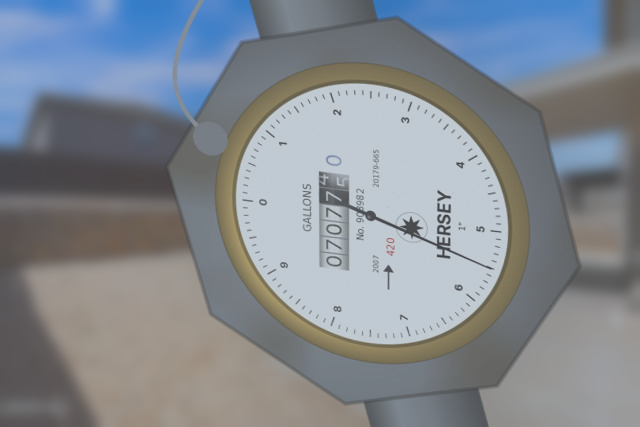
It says {"value": 707745.5, "unit": "gal"}
